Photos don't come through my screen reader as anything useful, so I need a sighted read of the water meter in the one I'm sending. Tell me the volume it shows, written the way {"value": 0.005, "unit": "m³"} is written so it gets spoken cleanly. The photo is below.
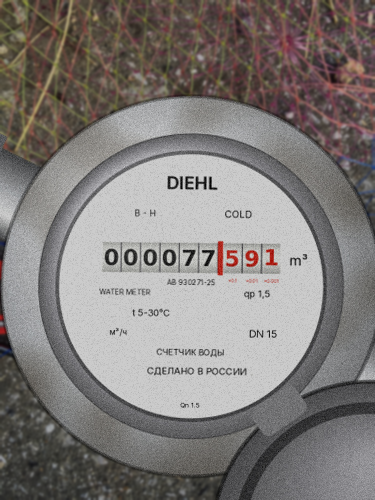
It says {"value": 77.591, "unit": "m³"}
